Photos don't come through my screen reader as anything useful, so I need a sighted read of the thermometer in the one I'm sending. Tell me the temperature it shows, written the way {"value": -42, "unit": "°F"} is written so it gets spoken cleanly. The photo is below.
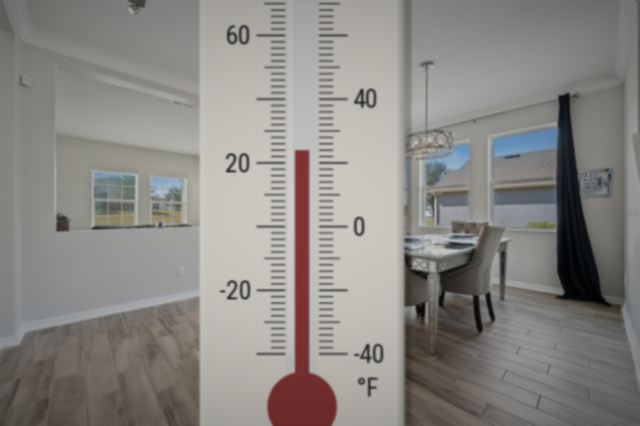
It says {"value": 24, "unit": "°F"}
